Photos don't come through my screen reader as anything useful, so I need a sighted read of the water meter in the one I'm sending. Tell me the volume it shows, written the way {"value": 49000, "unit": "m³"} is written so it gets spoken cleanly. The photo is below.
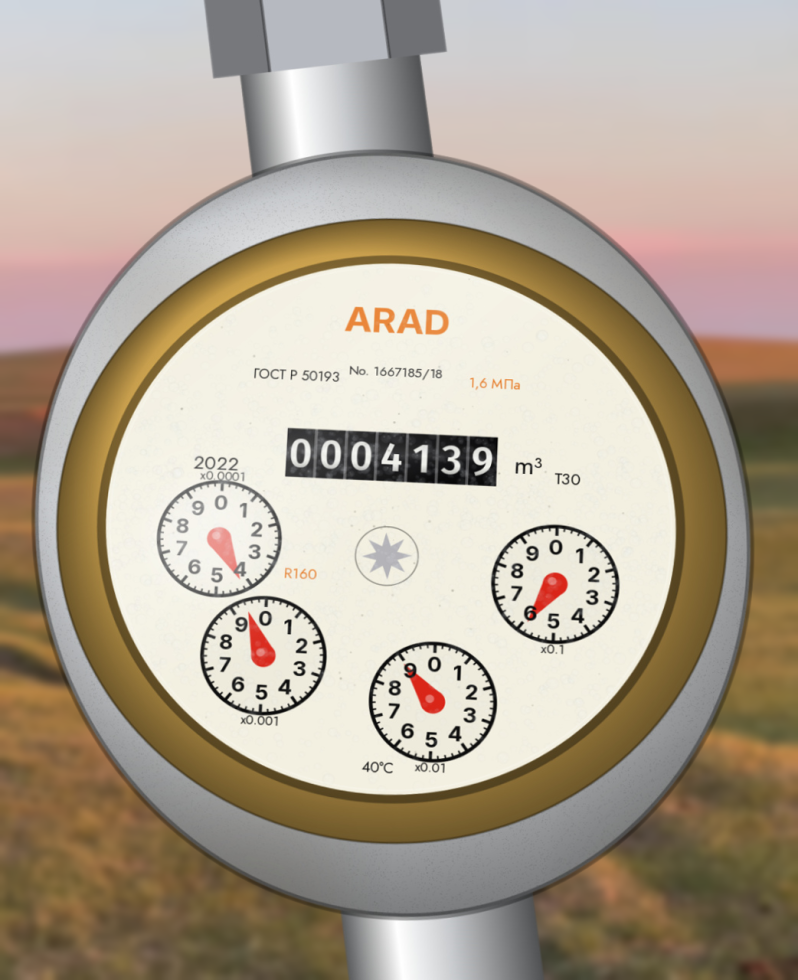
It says {"value": 4139.5894, "unit": "m³"}
